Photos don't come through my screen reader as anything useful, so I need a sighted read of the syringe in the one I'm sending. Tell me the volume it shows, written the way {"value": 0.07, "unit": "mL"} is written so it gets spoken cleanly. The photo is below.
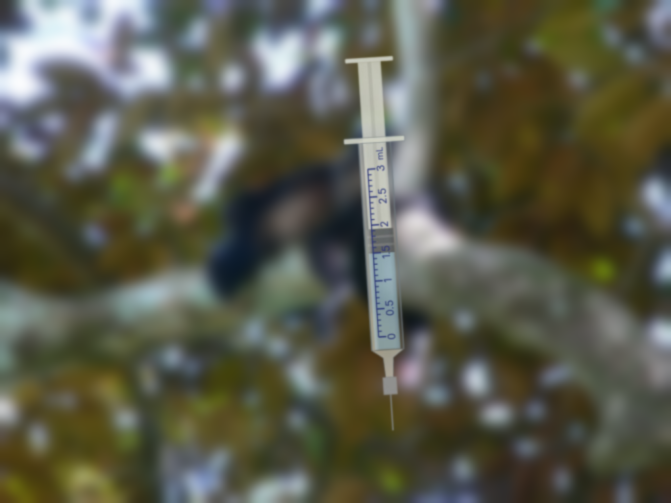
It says {"value": 1.5, "unit": "mL"}
